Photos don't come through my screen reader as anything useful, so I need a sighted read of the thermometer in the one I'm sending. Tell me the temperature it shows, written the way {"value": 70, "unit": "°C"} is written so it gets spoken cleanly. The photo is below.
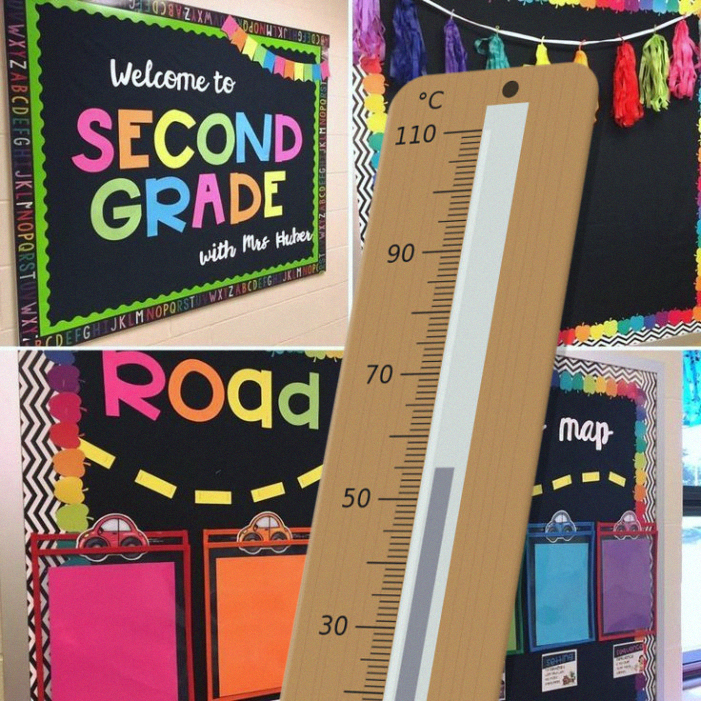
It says {"value": 55, "unit": "°C"}
